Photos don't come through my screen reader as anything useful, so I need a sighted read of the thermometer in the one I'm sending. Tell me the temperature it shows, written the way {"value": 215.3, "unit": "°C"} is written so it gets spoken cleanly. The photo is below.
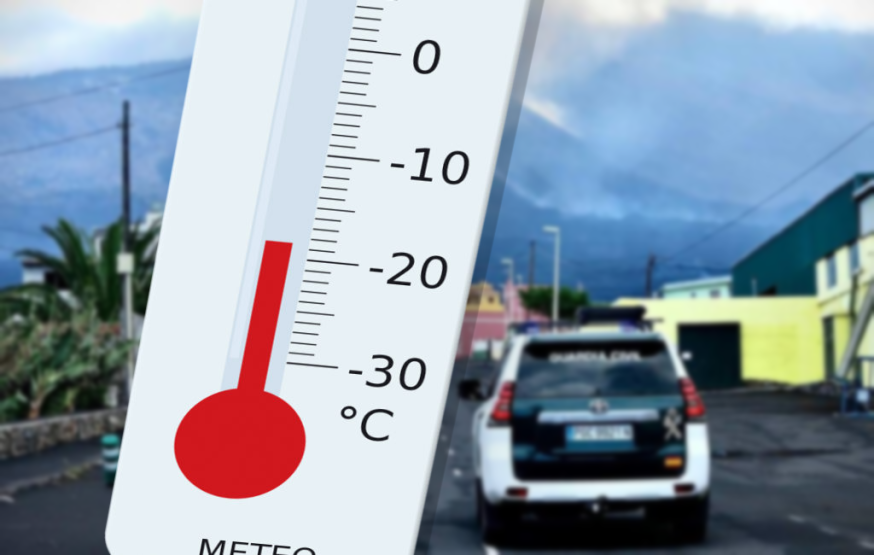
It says {"value": -18.5, "unit": "°C"}
